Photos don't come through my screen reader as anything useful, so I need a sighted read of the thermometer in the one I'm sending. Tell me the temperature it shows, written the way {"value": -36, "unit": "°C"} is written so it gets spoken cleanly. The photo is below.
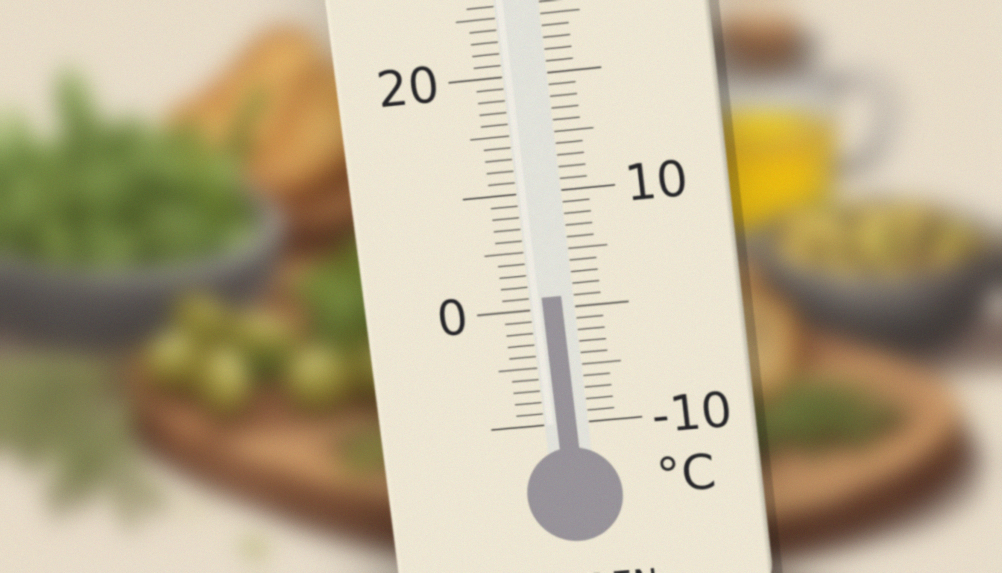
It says {"value": 1, "unit": "°C"}
